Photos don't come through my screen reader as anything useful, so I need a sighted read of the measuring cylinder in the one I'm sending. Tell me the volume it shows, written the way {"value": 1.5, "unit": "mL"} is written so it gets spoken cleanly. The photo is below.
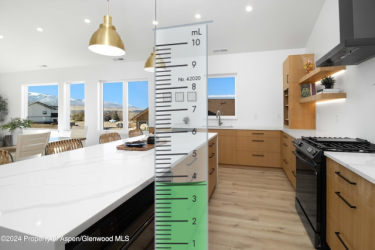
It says {"value": 3.6, "unit": "mL"}
